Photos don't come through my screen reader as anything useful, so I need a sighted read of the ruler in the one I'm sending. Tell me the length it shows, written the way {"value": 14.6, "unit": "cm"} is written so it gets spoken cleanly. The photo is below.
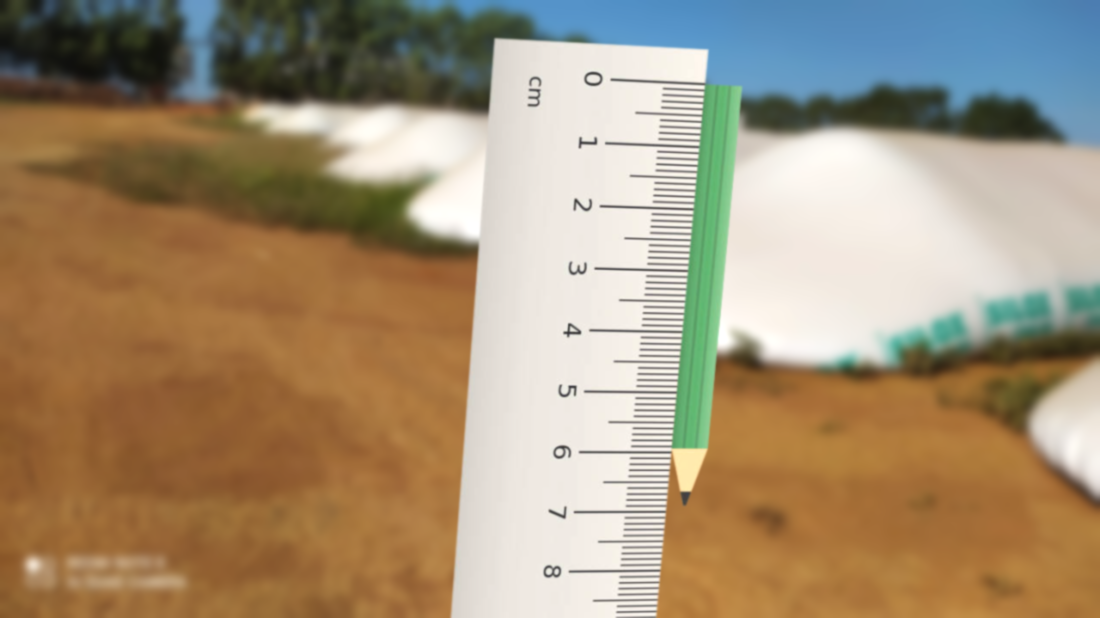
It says {"value": 6.9, "unit": "cm"}
